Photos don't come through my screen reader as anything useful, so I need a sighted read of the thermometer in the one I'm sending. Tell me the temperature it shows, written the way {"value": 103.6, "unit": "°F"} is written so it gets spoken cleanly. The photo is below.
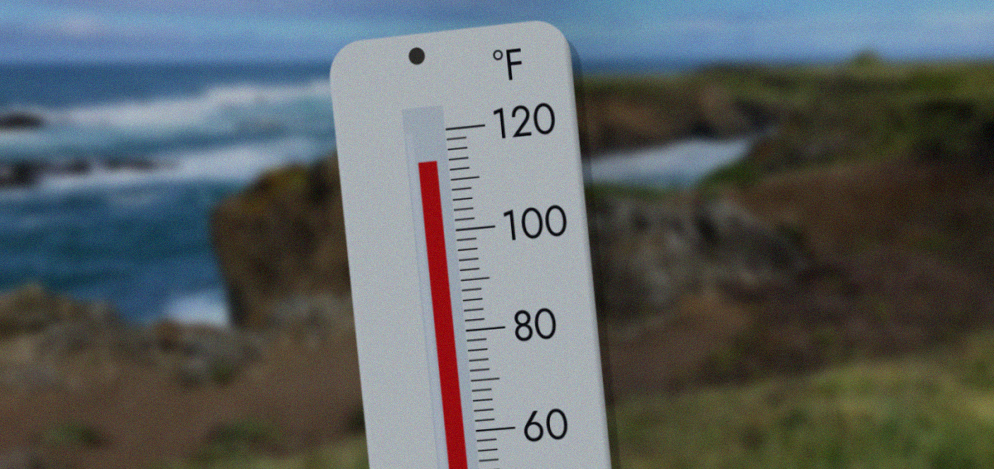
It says {"value": 114, "unit": "°F"}
